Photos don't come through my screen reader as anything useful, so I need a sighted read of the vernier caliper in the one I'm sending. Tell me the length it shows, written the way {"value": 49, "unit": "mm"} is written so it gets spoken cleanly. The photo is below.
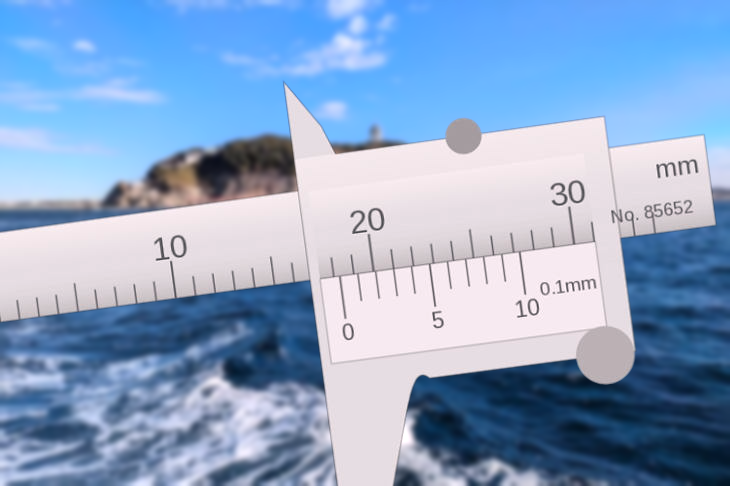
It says {"value": 18.3, "unit": "mm"}
